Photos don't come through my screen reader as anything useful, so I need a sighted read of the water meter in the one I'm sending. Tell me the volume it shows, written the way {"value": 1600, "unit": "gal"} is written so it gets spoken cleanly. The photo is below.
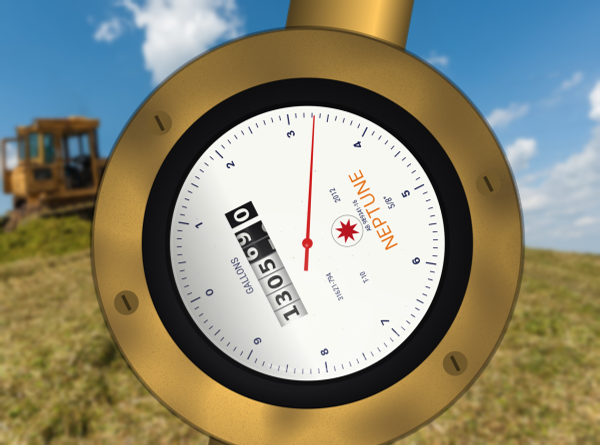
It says {"value": 1305693.3, "unit": "gal"}
